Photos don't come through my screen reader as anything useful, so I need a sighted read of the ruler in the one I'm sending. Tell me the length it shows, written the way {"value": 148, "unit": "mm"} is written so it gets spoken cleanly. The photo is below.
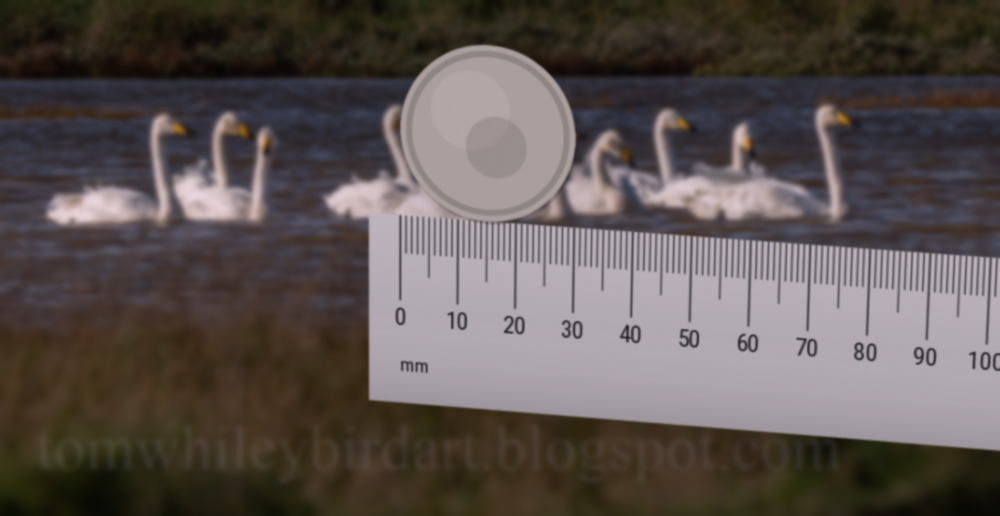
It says {"value": 30, "unit": "mm"}
